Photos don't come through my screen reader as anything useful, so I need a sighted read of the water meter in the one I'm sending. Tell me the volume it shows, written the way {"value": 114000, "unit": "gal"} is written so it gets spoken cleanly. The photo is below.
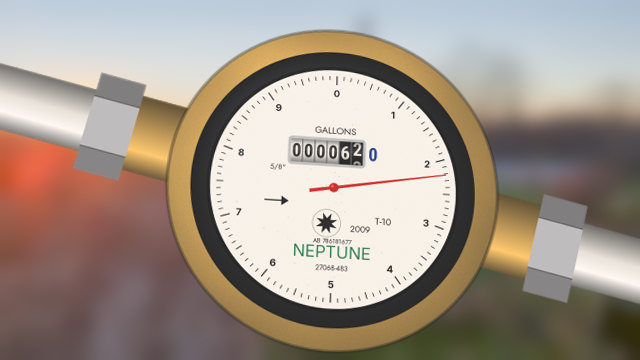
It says {"value": 622.2, "unit": "gal"}
